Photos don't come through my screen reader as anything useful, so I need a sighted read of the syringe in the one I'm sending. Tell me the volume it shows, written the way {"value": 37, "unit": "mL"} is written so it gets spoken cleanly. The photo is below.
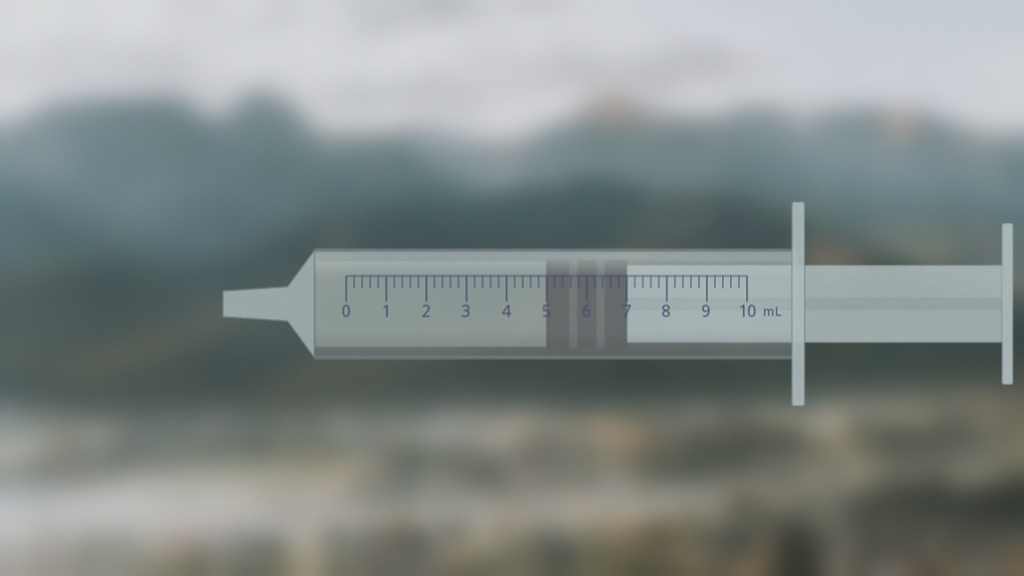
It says {"value": 5, "unit": "mL"}
